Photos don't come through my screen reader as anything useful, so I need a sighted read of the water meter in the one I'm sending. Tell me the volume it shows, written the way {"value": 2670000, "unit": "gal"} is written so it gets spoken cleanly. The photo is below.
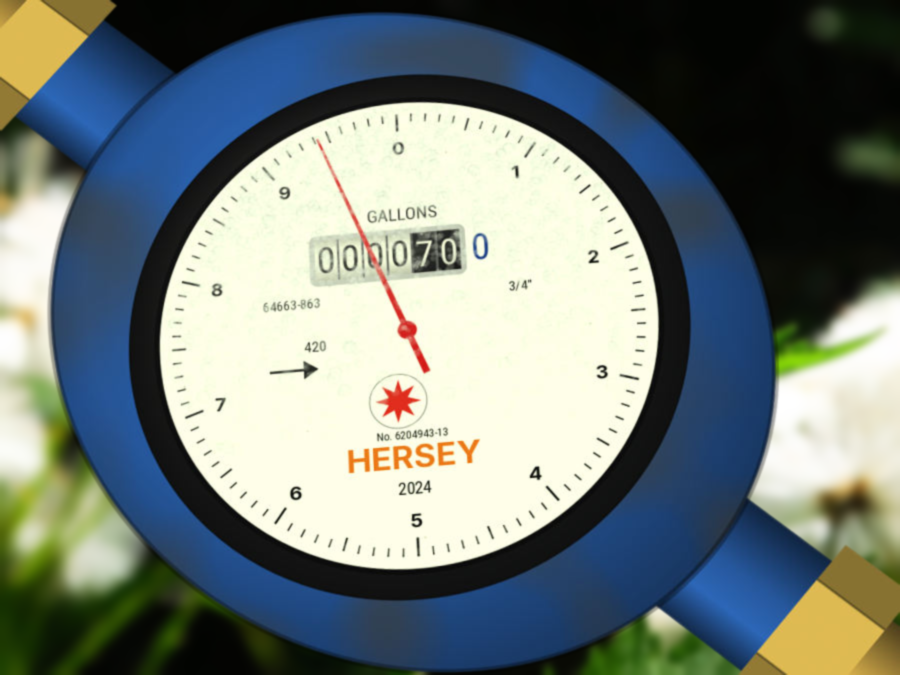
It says {"value": 699.4, "unit": "gal"}
